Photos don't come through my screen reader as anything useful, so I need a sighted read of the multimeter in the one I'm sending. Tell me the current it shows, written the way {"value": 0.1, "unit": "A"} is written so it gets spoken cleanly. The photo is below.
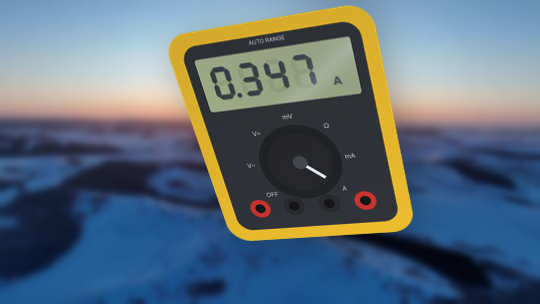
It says {"value": 0.347, "unit": "A"}
